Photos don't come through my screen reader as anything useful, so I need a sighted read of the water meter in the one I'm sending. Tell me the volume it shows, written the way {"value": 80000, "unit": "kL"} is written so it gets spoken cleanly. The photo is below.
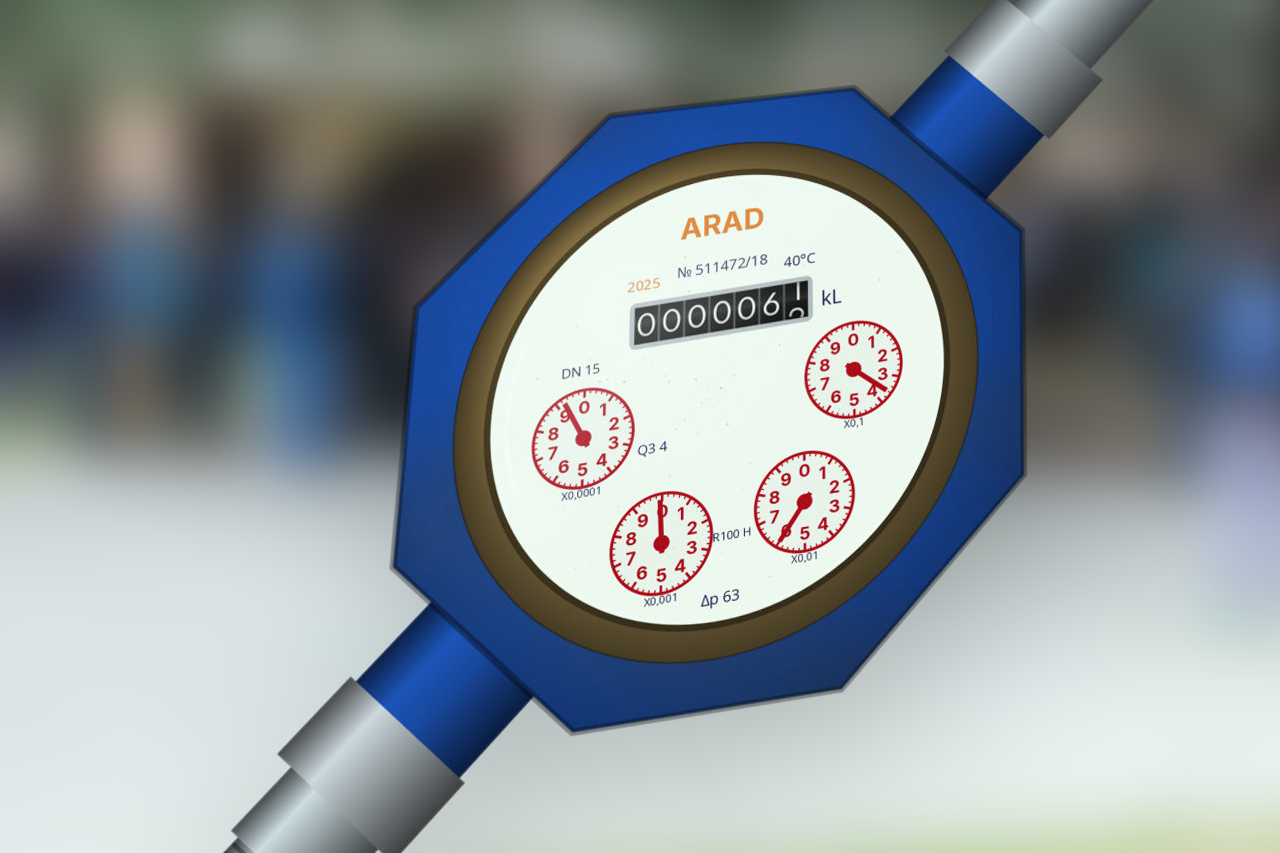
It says {"value": 61.3599, "unit": "kL"}
